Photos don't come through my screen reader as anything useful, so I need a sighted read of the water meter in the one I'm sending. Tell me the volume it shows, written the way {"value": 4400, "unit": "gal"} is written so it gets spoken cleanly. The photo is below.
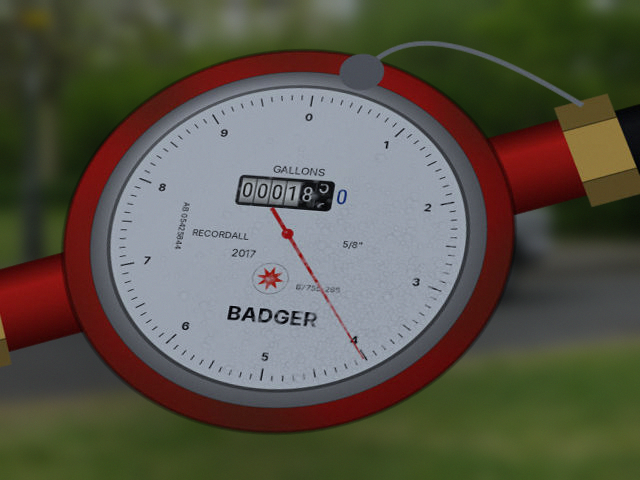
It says {"value": 1854.0, "unit": "gal"}
